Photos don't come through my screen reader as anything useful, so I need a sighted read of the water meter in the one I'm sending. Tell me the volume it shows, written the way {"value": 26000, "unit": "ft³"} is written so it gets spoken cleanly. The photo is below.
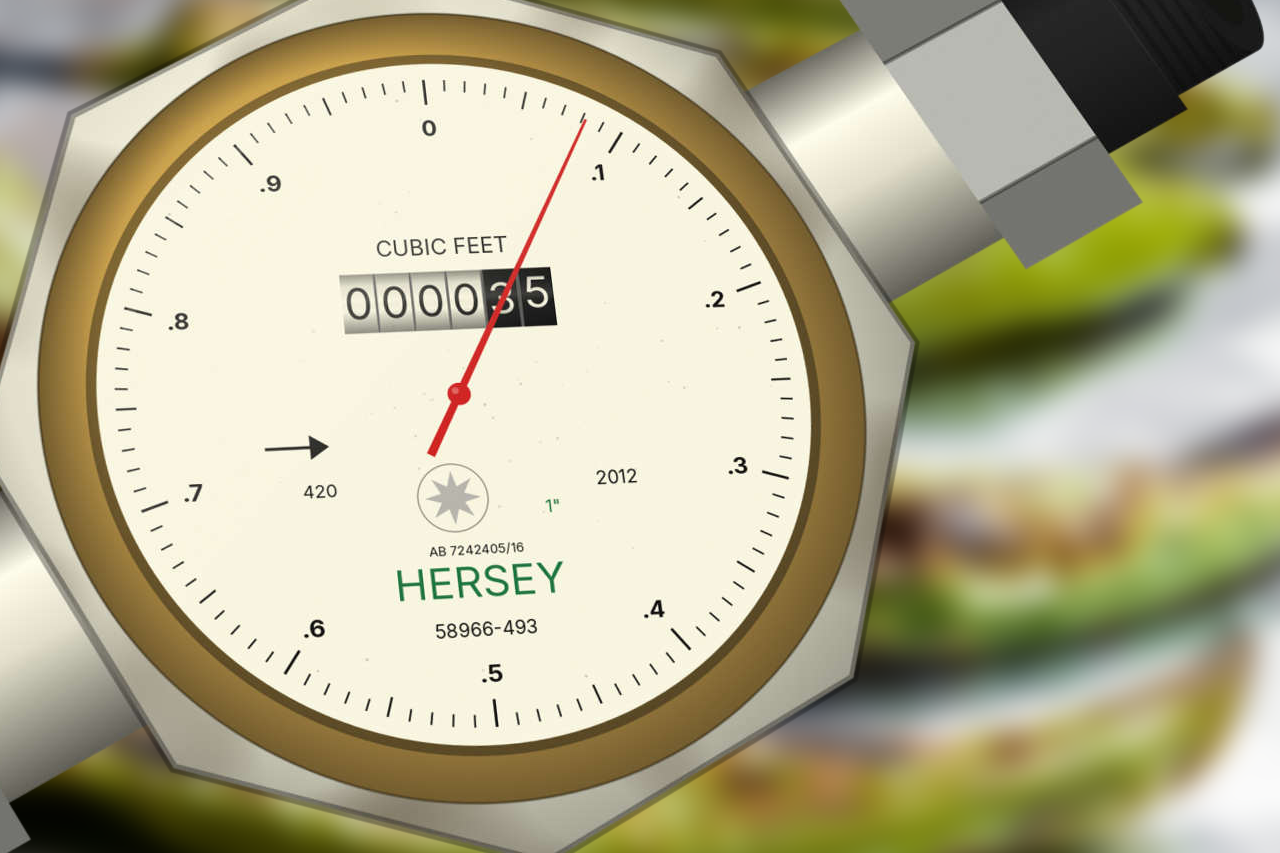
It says {"value": 35.08, "unit": "ft³"}
